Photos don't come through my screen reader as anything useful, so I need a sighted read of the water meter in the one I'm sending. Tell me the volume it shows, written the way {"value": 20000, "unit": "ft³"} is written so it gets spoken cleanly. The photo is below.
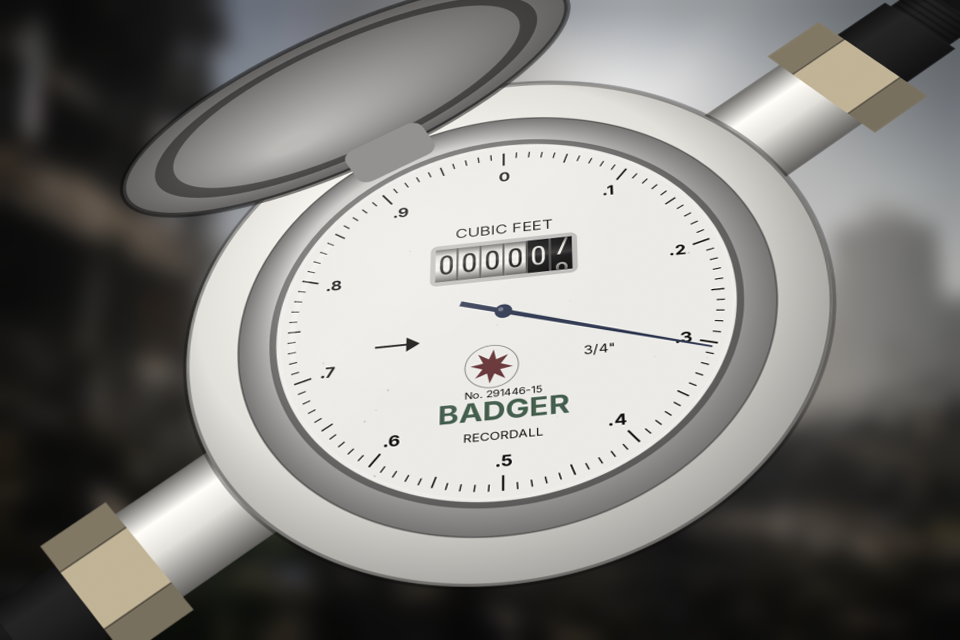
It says {"value": 7.30, "unit": "ft³"}
